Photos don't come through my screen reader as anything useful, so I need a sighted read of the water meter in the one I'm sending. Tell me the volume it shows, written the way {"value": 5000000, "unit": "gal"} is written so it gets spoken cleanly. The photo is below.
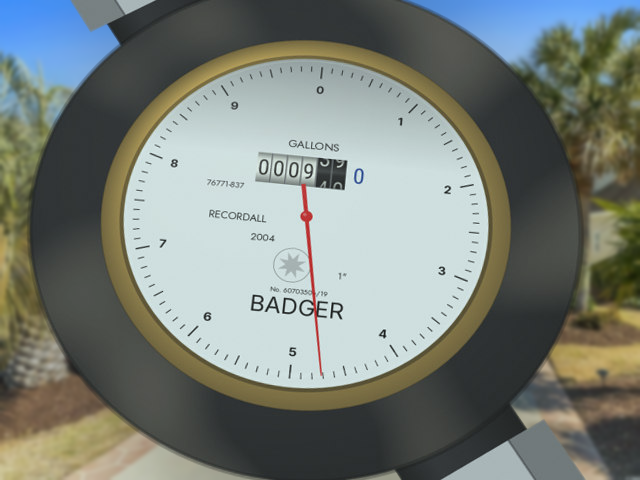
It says {"value": 9394.7, "unit": "gal"}
